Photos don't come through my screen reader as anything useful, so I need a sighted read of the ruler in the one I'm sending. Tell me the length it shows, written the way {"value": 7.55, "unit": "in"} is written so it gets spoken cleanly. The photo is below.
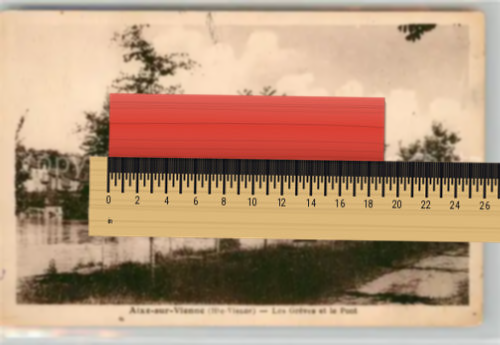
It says {"value": 19, "unit": "in"}
